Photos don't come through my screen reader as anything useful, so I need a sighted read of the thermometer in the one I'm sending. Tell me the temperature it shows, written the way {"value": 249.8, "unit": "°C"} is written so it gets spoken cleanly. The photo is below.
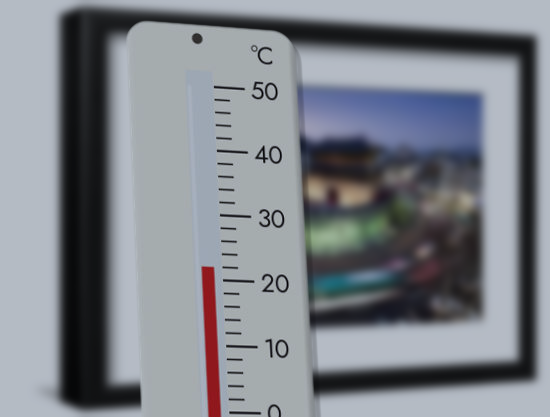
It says {"value": 22, "unit": "°C"}
